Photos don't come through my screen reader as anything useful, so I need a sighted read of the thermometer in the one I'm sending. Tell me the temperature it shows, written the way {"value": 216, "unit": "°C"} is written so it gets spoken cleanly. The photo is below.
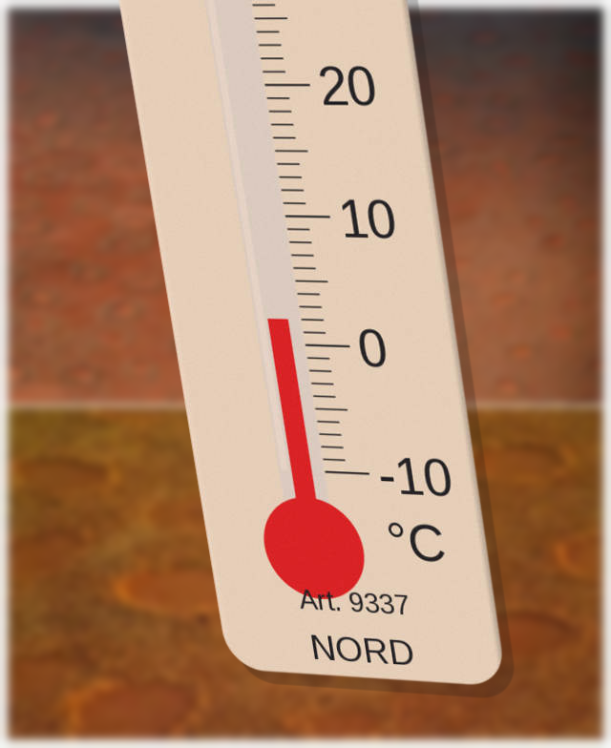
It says {"value": 2, "unit": "°C"}
